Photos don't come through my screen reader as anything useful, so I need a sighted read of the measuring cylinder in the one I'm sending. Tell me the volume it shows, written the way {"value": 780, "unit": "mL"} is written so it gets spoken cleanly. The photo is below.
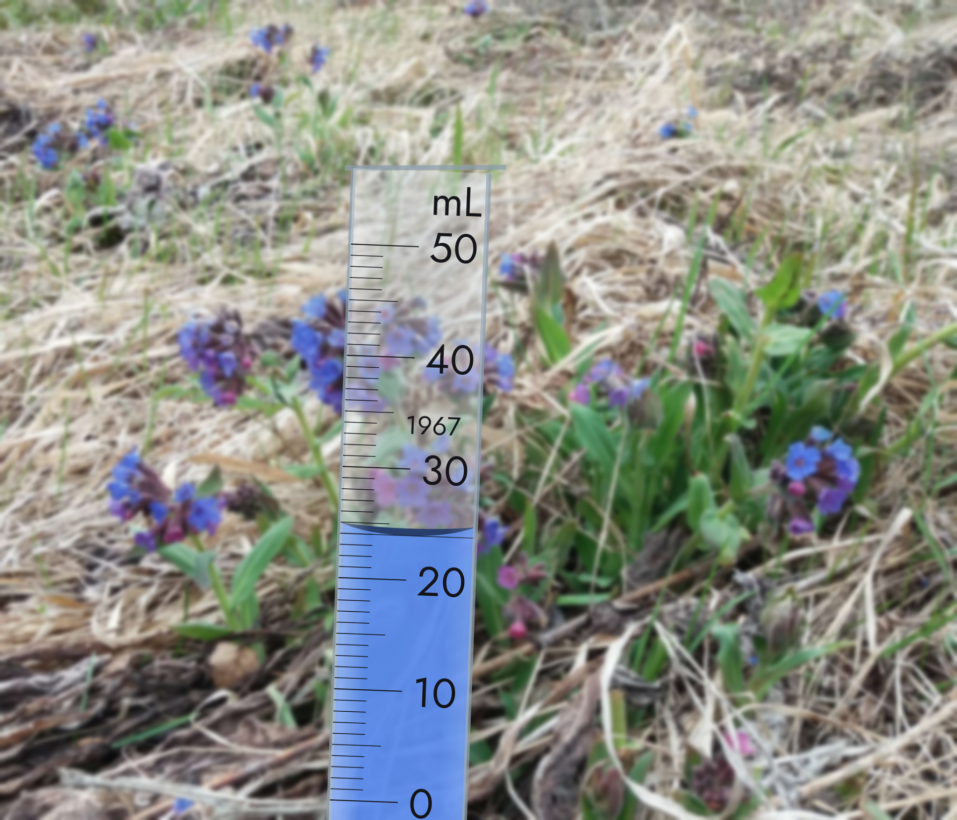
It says {"value": 24, "unit": "mL"}
